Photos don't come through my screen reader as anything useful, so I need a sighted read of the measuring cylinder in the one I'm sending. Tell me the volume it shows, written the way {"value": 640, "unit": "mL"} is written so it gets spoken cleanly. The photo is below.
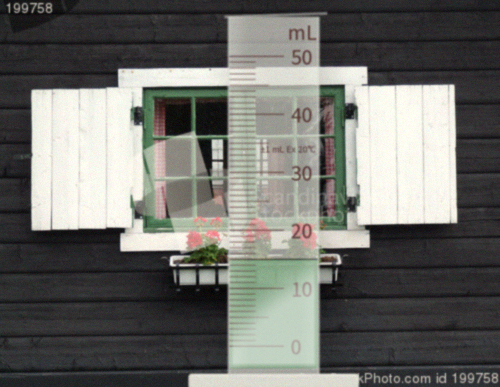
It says {"value": 15, "unit": "mL"}
